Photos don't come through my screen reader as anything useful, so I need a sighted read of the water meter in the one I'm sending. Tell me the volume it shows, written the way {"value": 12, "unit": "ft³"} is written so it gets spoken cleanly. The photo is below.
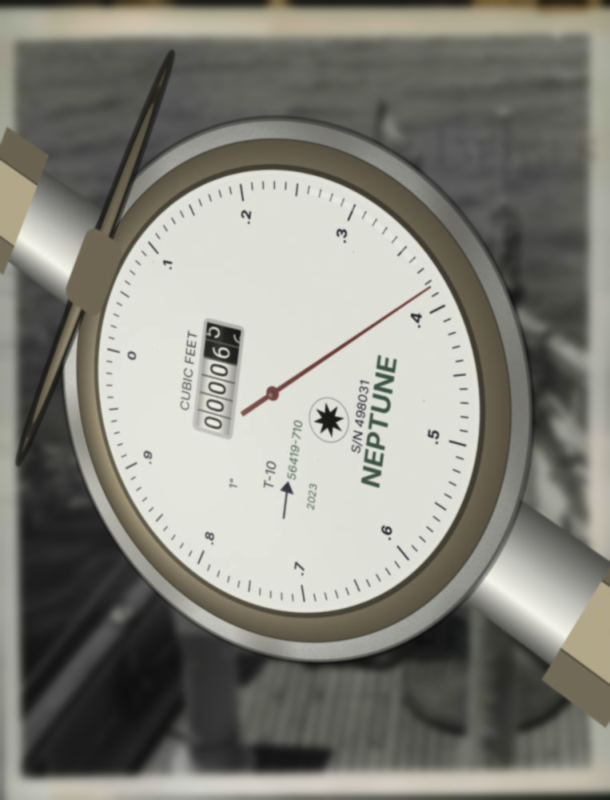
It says {"value": 65.38, "unit": "ft³"}
